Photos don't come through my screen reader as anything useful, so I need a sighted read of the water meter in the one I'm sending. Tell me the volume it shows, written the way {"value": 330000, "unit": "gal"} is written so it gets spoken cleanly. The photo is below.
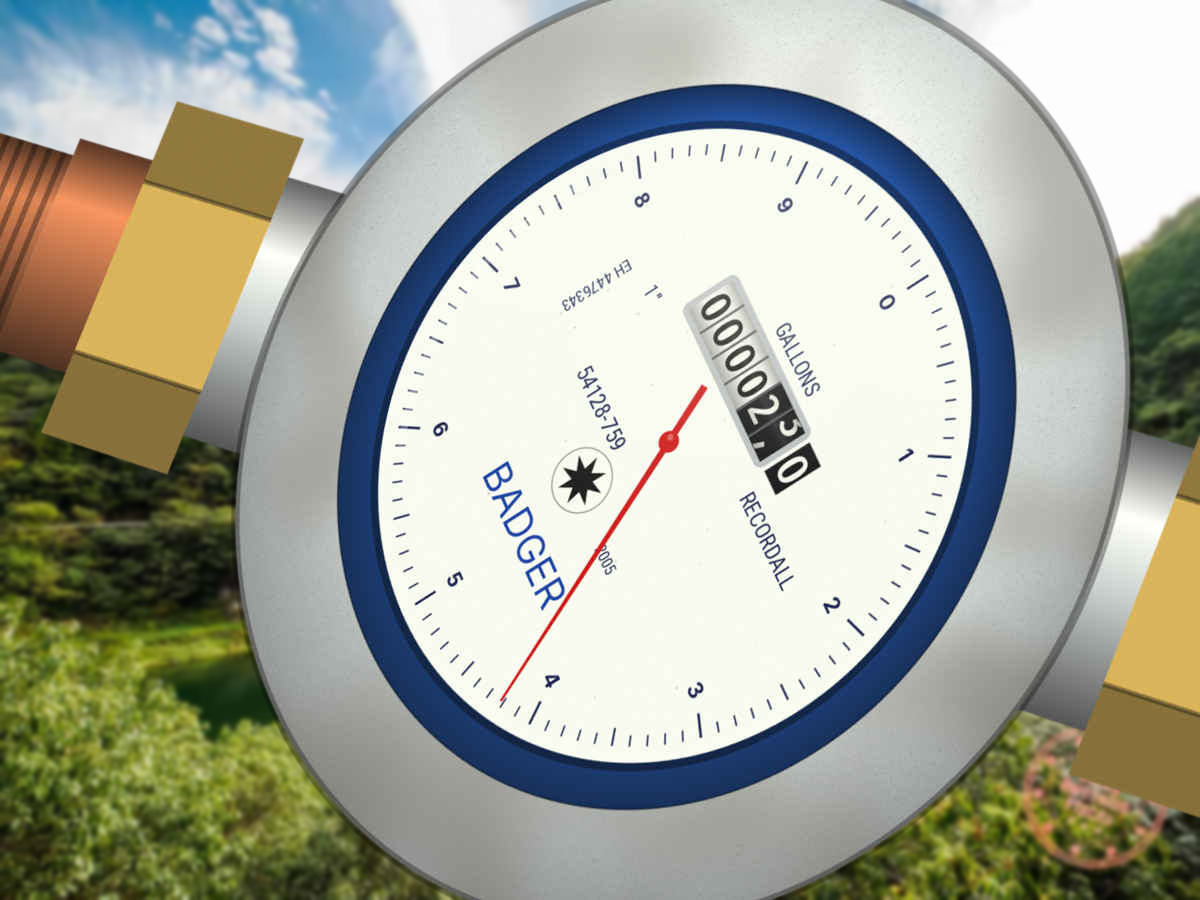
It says {"value": 234.2, "unit": "gal"}
